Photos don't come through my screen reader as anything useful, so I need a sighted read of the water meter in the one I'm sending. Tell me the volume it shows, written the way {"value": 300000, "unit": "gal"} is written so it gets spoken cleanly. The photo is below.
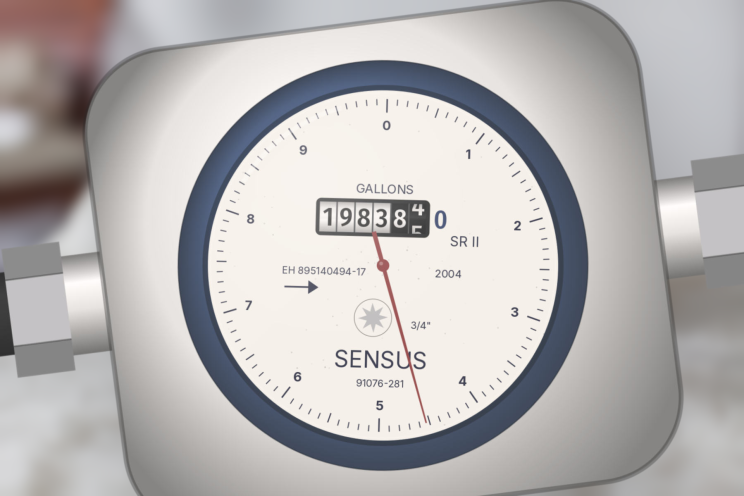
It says {"value": 1983844.5, "unit": "gal"}
